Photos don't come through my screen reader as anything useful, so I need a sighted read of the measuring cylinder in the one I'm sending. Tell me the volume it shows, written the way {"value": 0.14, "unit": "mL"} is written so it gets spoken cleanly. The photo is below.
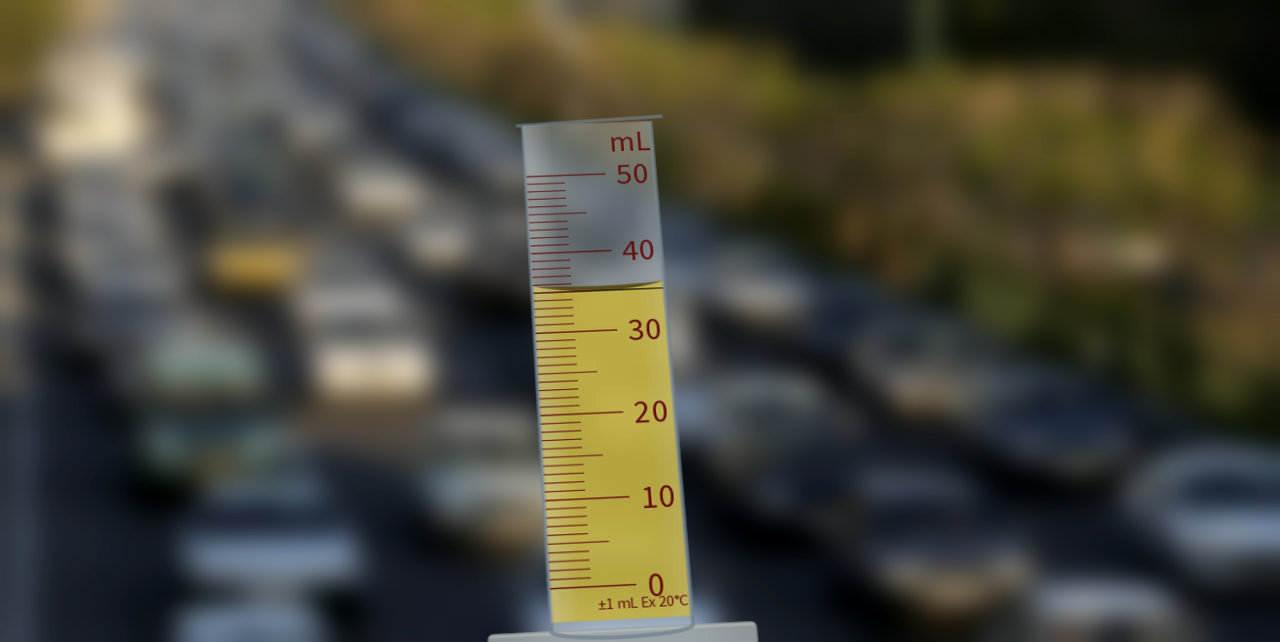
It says {"value": 35, "unit": "mL"}
